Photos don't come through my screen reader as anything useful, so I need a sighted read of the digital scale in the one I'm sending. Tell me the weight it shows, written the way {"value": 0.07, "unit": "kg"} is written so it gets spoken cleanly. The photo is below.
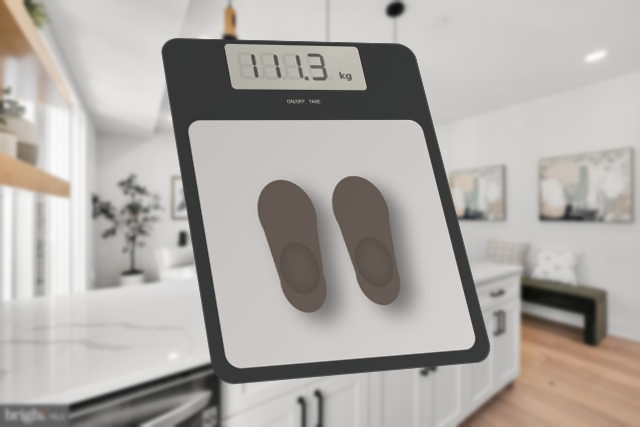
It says {"value": 111.3, "unit": "kg"}
